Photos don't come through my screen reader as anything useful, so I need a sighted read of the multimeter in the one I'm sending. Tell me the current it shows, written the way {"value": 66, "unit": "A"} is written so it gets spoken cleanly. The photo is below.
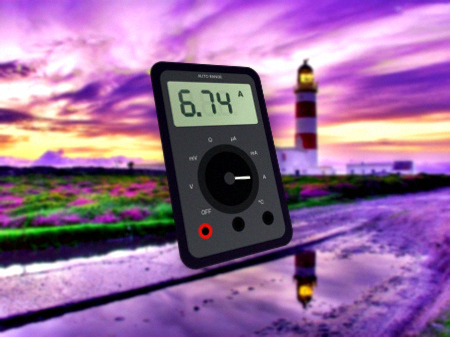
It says {"value": 6.74, "unit": "A"}
